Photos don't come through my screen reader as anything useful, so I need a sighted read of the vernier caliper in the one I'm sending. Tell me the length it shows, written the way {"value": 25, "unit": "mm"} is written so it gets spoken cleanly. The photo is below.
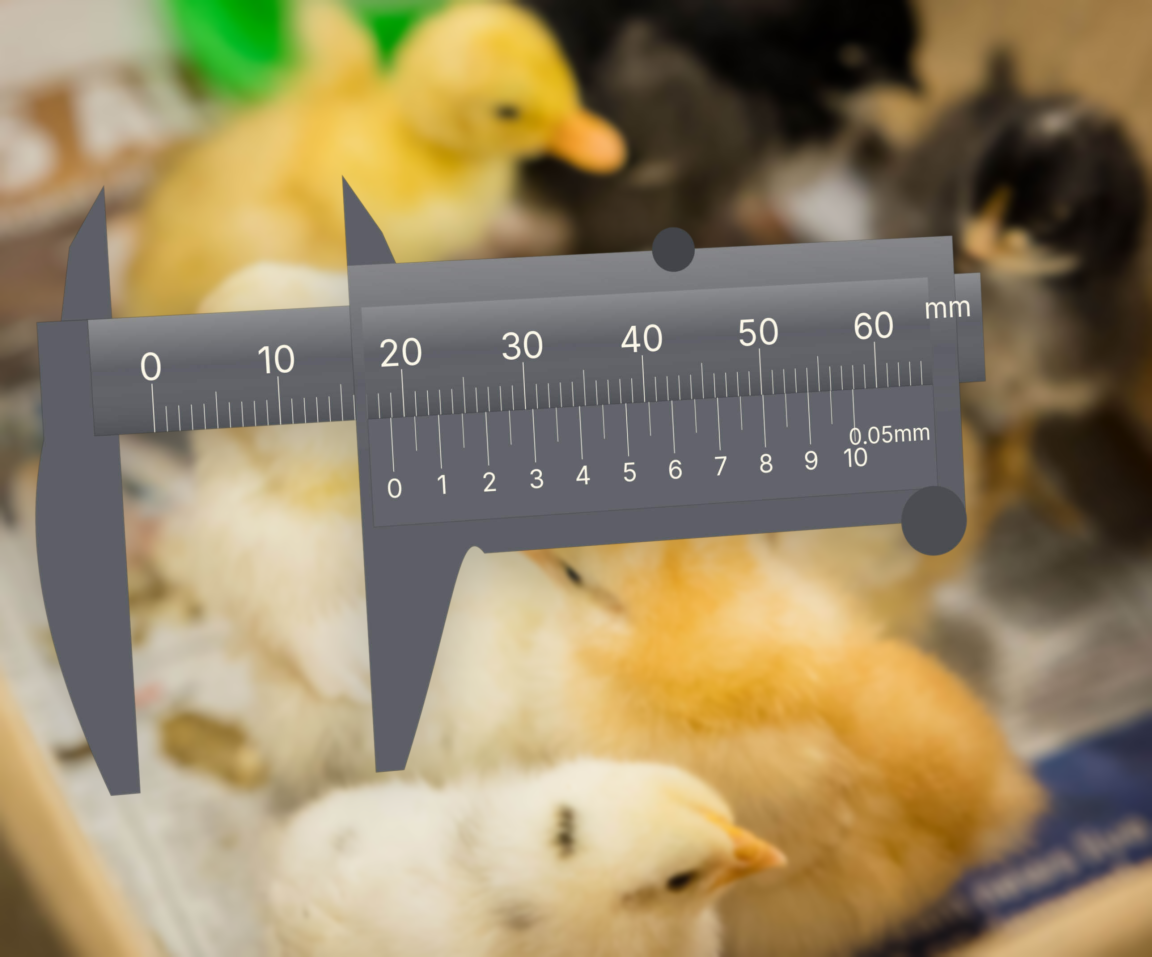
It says {"value": 18.9, "unit": "mm"}
